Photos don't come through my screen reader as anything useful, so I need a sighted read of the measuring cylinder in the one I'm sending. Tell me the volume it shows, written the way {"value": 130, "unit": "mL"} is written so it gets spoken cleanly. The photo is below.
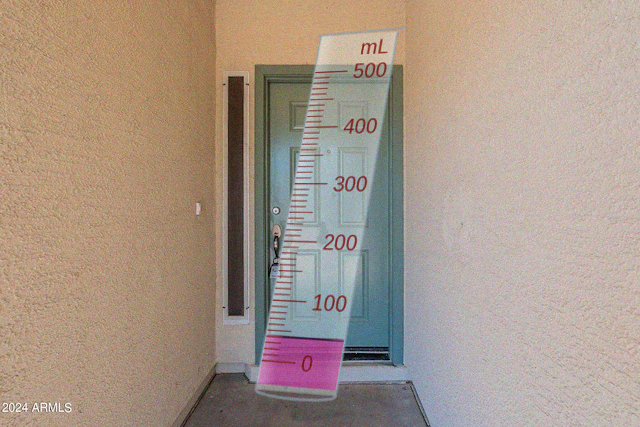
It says {"value": 40, "unit": "mL"}
